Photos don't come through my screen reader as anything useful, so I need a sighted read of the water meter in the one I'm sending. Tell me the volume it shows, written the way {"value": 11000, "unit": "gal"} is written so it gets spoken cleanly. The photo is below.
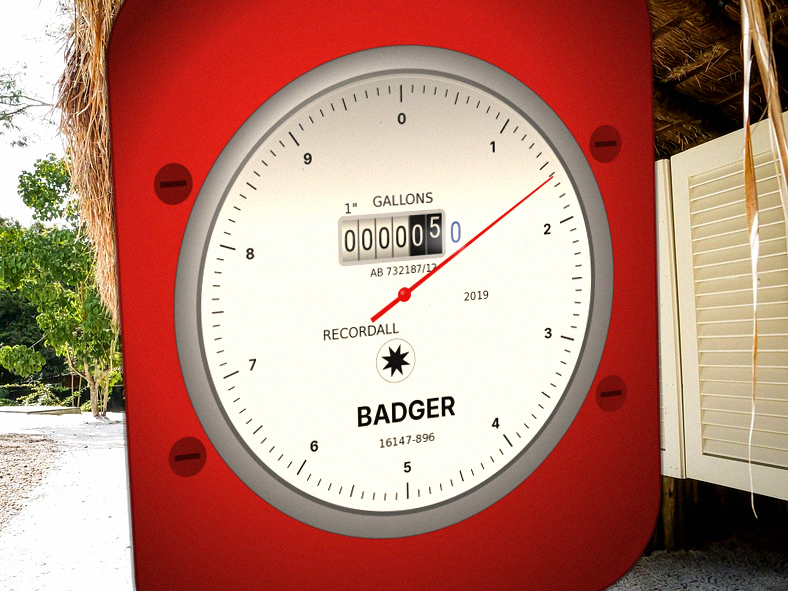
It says {"value": 51.6, "unit": "gal"}
